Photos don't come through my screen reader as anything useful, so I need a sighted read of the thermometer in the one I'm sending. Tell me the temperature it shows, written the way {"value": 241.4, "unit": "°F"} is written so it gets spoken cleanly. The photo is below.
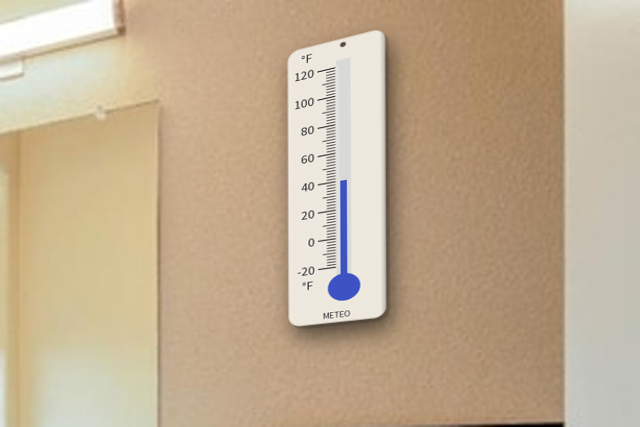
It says {"value": 40, "unit": "°F"}
